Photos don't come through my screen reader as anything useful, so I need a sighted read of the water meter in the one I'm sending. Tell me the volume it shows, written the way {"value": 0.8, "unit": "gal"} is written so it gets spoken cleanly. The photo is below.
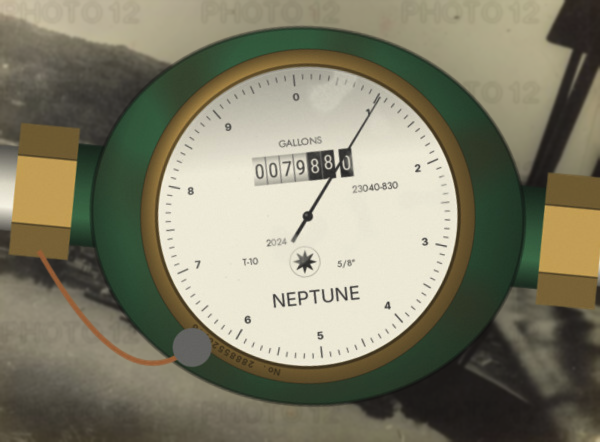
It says {"value": 79881.0, "unit": "gal"}
